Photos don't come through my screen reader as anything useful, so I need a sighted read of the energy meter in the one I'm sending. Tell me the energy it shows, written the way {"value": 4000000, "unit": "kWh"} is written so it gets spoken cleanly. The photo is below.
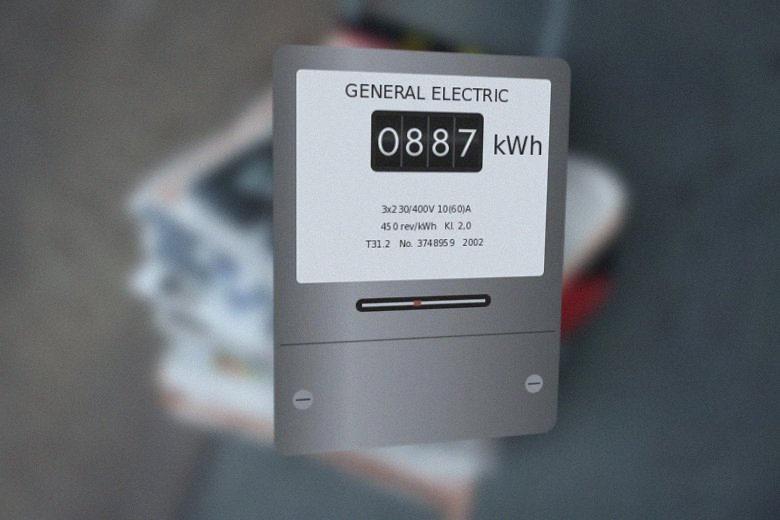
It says {"value": 887, "unit": "kWh"}
